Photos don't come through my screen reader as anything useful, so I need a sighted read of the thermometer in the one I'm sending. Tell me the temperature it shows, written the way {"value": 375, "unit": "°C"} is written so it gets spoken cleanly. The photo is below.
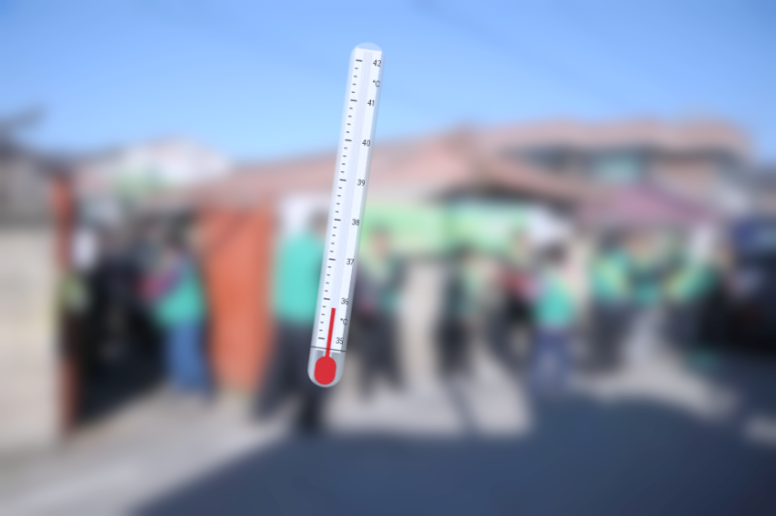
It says {"value": 35.8, "unit": "°C"}
